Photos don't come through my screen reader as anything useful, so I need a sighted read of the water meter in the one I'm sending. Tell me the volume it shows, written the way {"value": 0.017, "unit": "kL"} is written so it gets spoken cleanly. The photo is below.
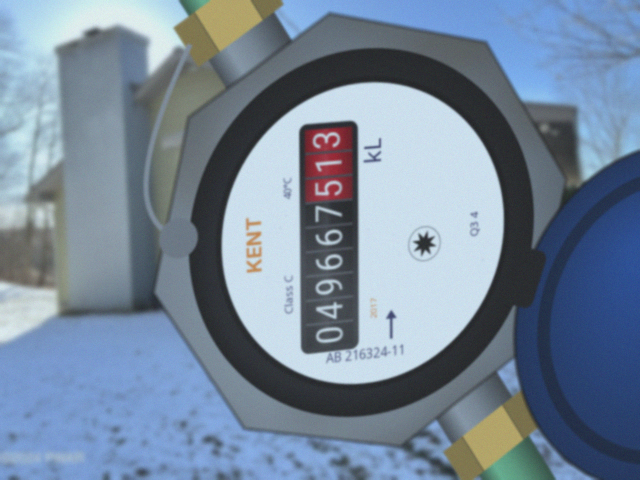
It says {"value": 49667.513, "unit": "kL"}
